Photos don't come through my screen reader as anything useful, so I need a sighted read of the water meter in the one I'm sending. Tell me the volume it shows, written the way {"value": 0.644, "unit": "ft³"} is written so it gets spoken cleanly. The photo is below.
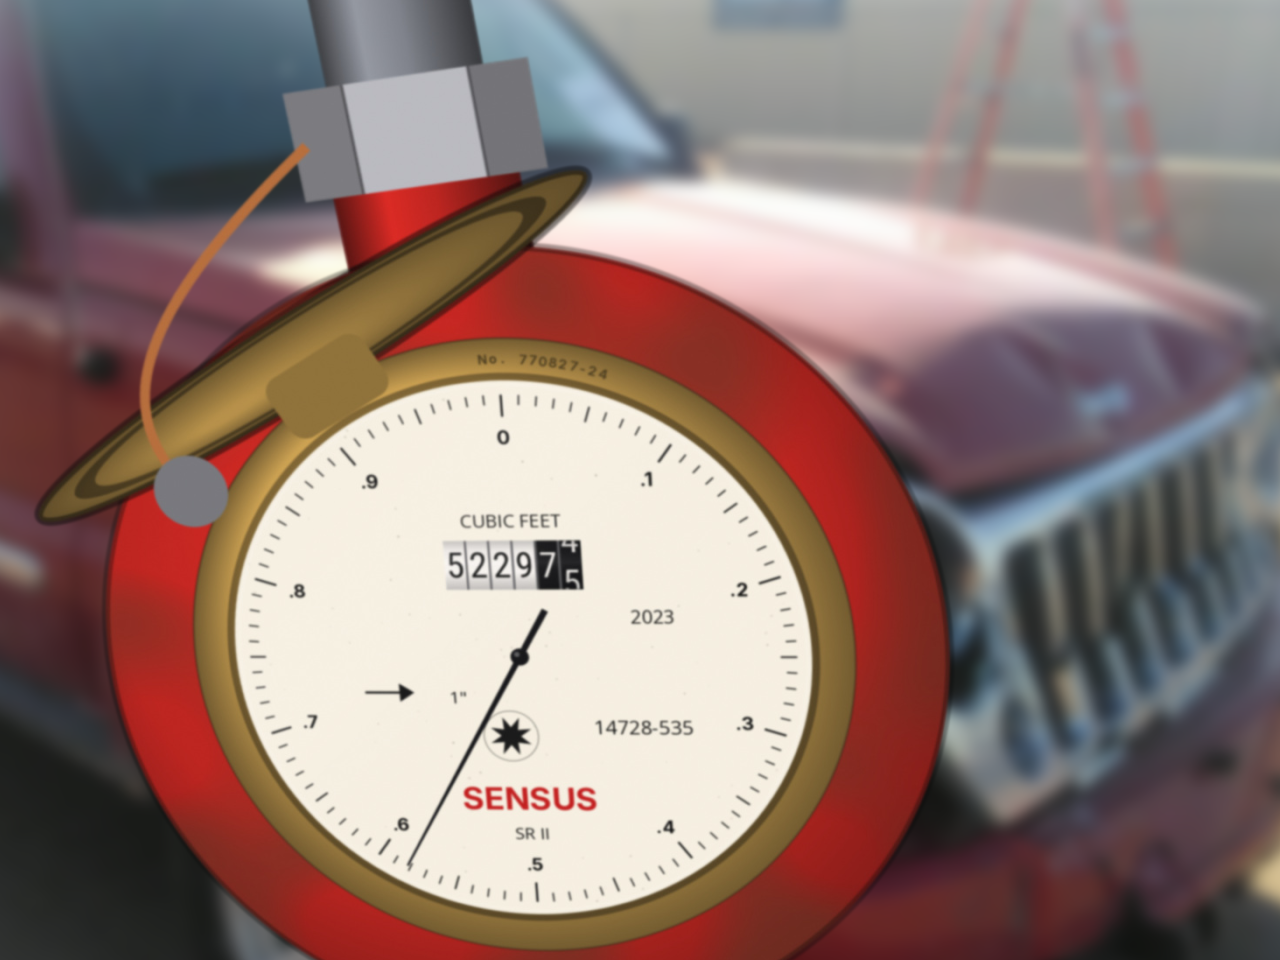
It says {"value": 522974.58, "unit": "ft³"}
